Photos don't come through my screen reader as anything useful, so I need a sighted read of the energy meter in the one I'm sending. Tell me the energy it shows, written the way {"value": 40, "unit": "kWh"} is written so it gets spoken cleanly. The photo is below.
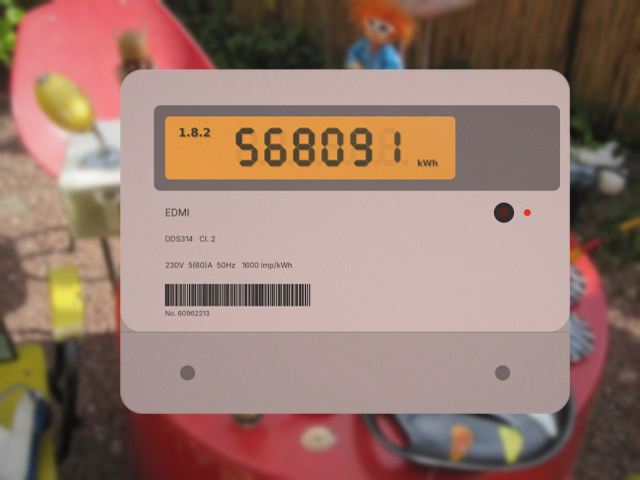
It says {"value": 568091, "unit": "kWh"}
